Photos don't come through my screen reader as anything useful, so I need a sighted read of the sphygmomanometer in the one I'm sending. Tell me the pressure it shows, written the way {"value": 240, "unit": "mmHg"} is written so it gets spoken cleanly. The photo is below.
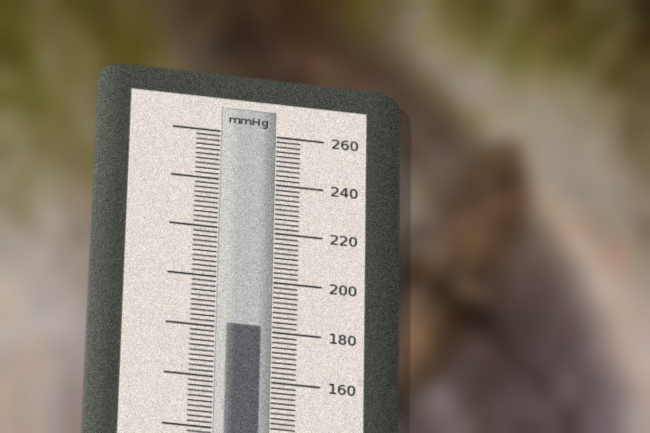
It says {"value": 182, "unit": "mmHg"}
